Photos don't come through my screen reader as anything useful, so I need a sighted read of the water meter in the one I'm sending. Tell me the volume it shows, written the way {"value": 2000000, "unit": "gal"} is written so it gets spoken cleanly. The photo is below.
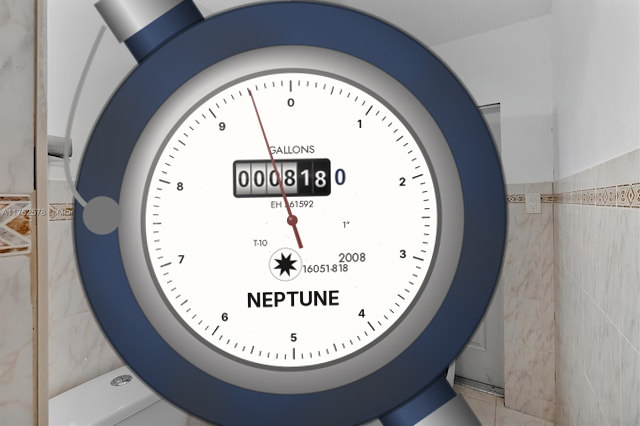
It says {"value": 8179.5, "unit": "gal"}
